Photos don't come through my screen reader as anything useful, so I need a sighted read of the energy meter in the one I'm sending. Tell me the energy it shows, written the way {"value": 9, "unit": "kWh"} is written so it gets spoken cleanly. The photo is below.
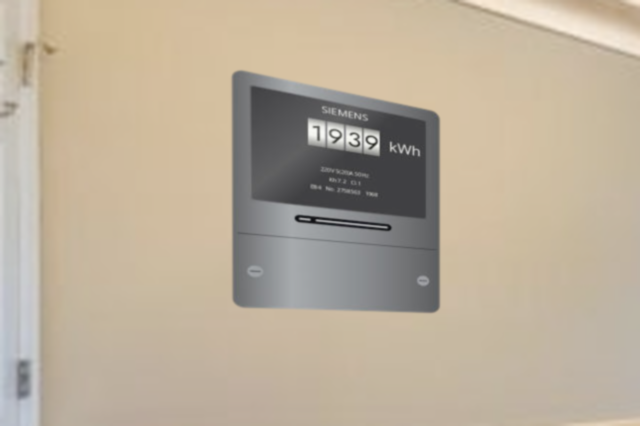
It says {"value": 1939, "unit": "kWh"}
